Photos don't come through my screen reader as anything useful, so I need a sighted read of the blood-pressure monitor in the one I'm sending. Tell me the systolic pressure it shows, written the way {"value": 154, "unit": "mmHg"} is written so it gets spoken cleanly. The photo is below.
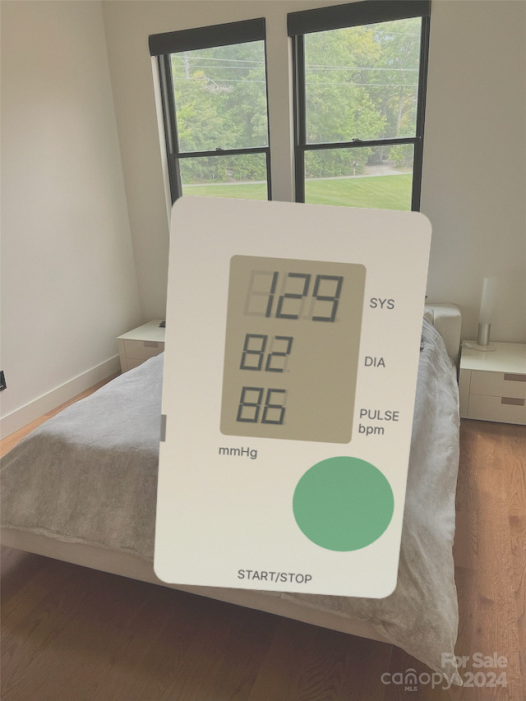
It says {"value": 129, "unit": "mmHg"}
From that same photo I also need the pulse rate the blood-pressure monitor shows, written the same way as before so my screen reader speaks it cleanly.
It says {"value": 86, "unit": "bpm"}
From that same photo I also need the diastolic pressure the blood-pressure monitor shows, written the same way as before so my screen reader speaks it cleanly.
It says {"value": 82, "unit": "mmHg"}
